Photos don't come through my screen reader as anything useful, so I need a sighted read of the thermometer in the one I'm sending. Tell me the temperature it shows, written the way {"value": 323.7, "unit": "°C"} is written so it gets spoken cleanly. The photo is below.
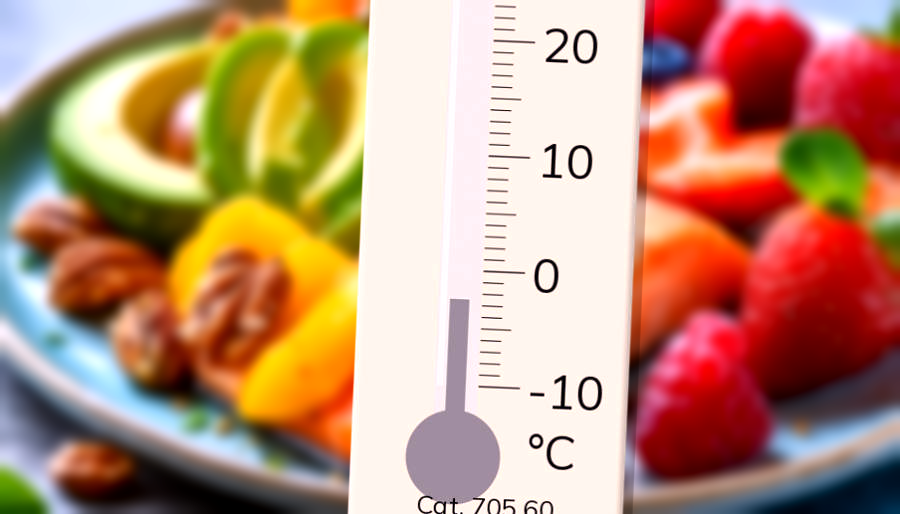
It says {"value": -2.5, "unit": "°C"}
